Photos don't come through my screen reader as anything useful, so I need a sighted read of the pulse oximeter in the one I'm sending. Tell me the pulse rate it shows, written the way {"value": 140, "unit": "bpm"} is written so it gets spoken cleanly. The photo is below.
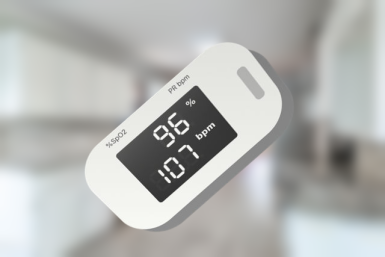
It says {"value": 107, "unit": "bpm"}
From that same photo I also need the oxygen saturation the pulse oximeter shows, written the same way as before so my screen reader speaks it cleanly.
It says {"value": 96, "unit": "%"}
